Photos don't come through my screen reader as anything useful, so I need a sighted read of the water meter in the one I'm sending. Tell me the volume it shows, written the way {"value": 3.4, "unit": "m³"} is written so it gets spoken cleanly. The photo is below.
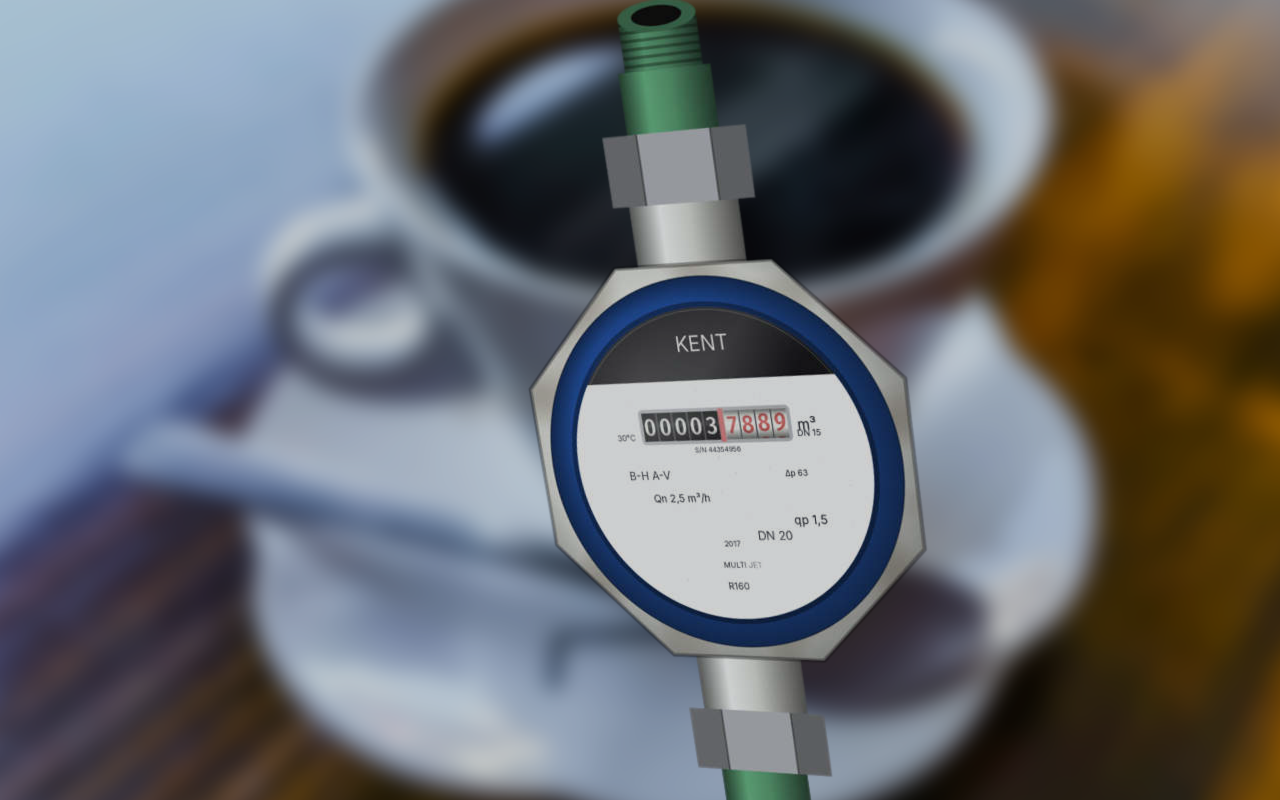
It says {"value": 3.7889, "unit": "m³"}
